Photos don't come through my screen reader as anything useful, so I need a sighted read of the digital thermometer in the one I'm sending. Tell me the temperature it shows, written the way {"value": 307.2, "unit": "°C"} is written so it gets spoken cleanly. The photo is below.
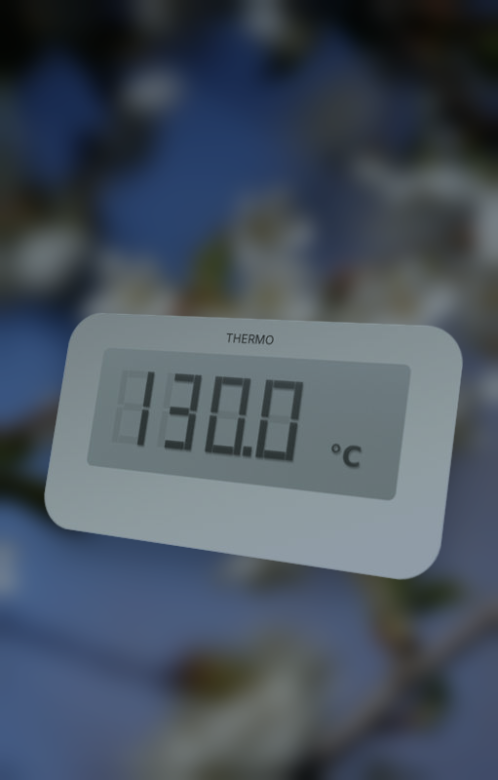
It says {"value": 130.0, "unit": "°C"}
